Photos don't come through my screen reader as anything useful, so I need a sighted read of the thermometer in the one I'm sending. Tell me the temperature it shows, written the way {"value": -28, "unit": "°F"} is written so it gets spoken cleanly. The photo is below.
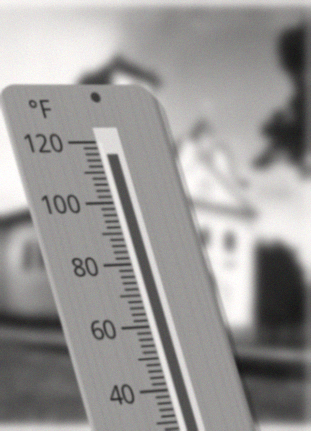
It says {"value": 116, "unit": "°F"}
